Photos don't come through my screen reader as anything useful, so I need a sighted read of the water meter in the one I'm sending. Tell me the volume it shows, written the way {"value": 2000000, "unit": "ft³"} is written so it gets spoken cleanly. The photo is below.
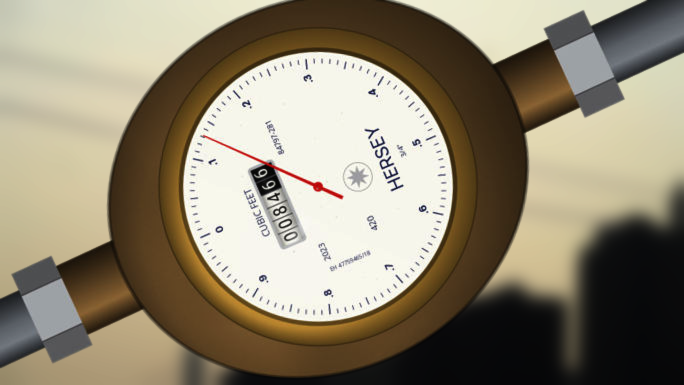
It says {"value": 8466.13, "unit": "ft³"}
